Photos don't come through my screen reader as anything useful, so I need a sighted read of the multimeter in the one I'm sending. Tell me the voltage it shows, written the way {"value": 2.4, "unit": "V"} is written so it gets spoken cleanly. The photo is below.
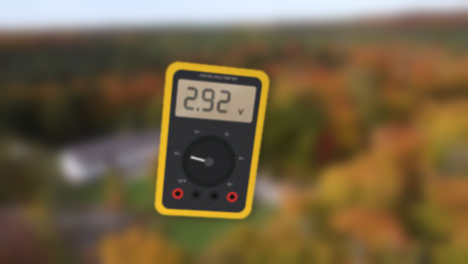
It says {"value": 2.92, "unit": "V"}
